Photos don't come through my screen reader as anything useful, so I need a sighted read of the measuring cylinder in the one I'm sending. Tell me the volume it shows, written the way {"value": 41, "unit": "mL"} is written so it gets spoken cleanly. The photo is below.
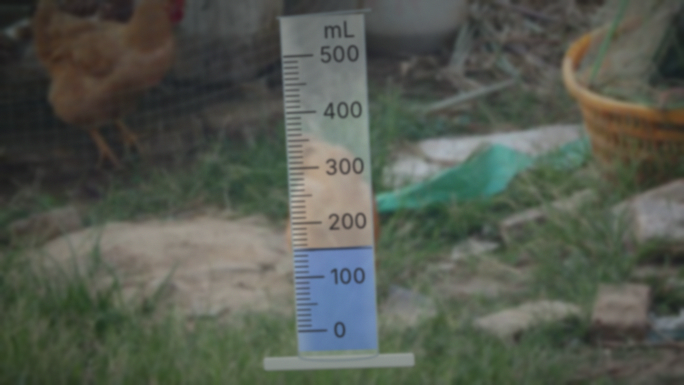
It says {"value": 150, "unit": "mL"}
